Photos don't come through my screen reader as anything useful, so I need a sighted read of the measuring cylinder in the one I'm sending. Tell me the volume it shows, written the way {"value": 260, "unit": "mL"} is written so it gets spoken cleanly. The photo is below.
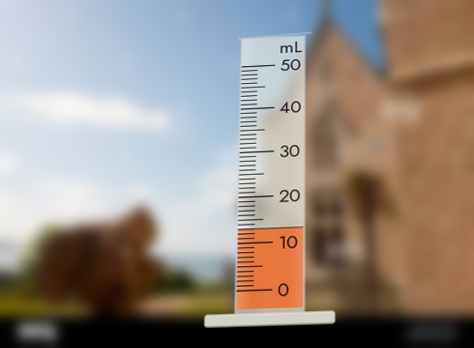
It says {"value": 13, "unit": "mL"}
